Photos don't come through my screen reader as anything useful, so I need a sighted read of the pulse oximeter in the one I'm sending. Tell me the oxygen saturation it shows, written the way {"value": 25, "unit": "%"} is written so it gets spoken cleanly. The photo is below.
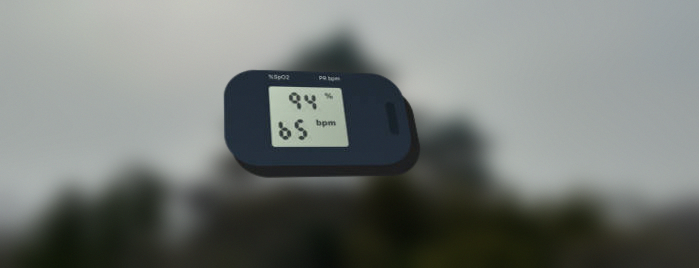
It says {"value": 94, "unit": "%"}
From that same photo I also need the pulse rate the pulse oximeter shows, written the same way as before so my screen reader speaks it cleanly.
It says {"value": 65, "unit": "bpm"}
